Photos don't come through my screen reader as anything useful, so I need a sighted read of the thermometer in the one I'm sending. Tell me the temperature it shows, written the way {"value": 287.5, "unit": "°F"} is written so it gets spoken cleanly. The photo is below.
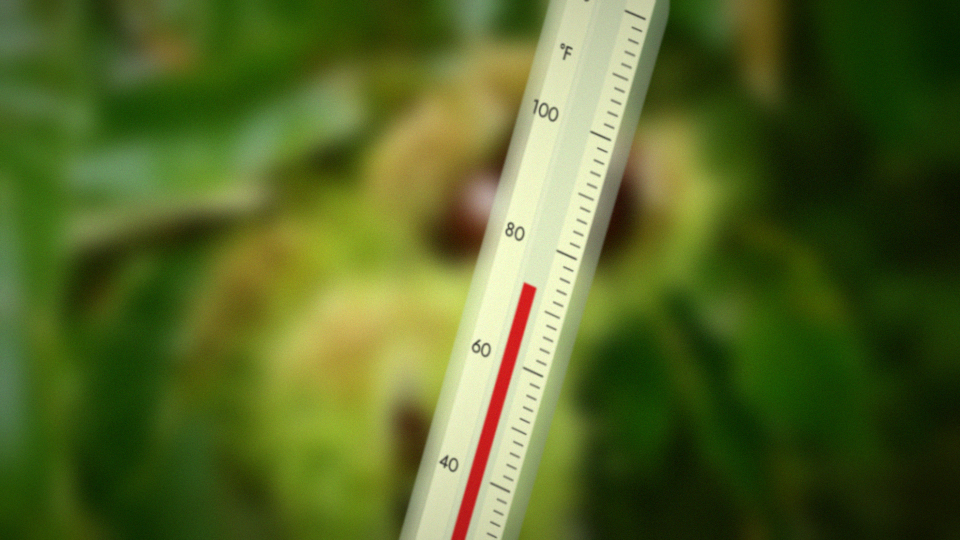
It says {"value": 73, "unit": "°F"}
